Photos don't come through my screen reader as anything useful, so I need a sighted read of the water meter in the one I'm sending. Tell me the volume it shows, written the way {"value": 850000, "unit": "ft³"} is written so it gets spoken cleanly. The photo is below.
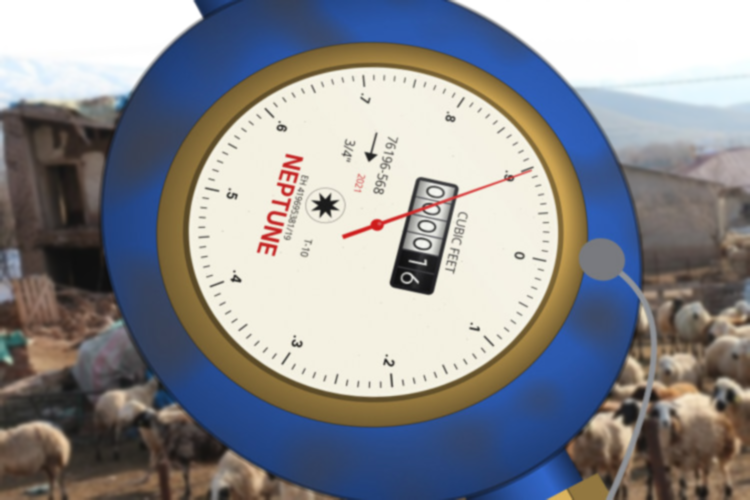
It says {"value": 15.90, "unit": "ft³"}
